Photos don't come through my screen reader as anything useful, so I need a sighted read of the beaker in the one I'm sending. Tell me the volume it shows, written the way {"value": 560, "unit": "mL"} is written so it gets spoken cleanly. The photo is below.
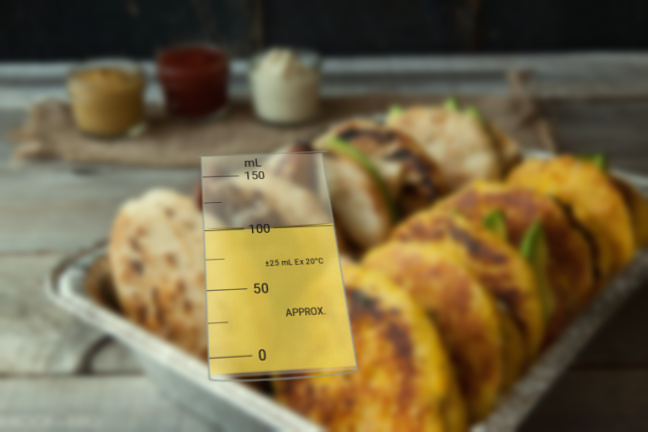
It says {"value": 100, "unit": "mL"}
